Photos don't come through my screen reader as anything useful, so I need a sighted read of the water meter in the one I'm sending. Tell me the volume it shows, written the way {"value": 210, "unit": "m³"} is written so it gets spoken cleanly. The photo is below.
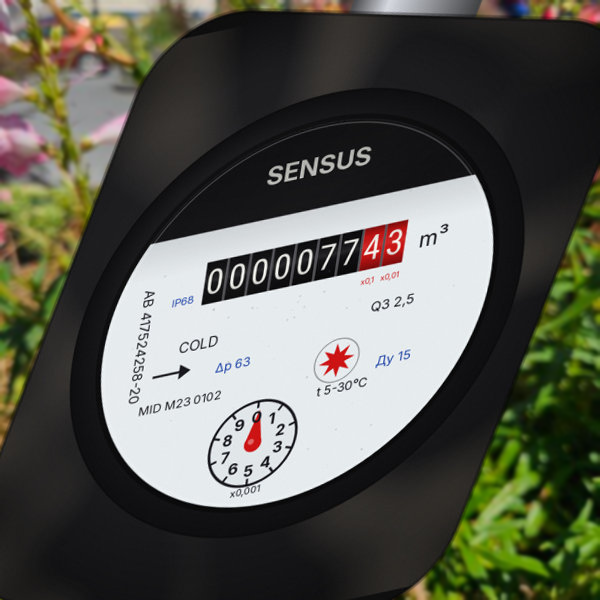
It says {"value": 77.430, "unit": "m³"}
